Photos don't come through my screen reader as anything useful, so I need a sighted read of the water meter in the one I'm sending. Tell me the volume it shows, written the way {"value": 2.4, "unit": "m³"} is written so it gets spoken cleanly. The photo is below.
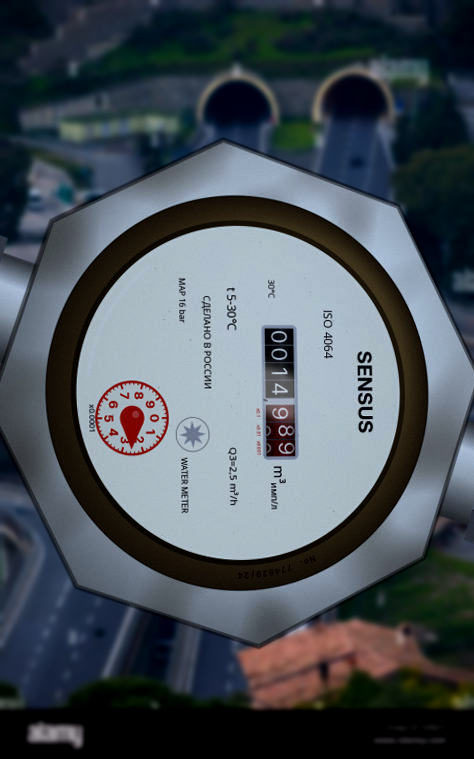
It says {"value": 14.9892, "unit": "m³"}
